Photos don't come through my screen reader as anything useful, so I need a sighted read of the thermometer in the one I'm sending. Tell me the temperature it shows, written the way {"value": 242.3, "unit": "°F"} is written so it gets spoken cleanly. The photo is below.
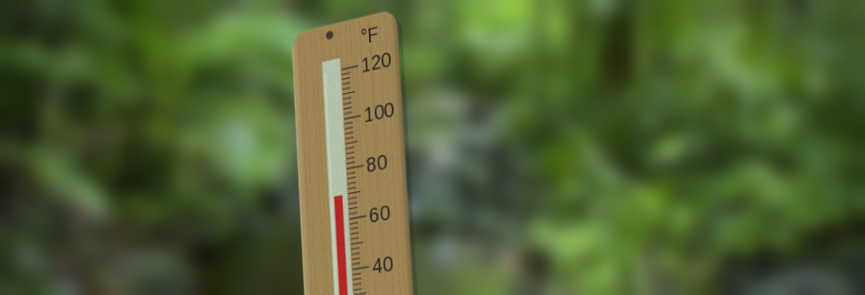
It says {"value": 70, "unit": "°F"}
